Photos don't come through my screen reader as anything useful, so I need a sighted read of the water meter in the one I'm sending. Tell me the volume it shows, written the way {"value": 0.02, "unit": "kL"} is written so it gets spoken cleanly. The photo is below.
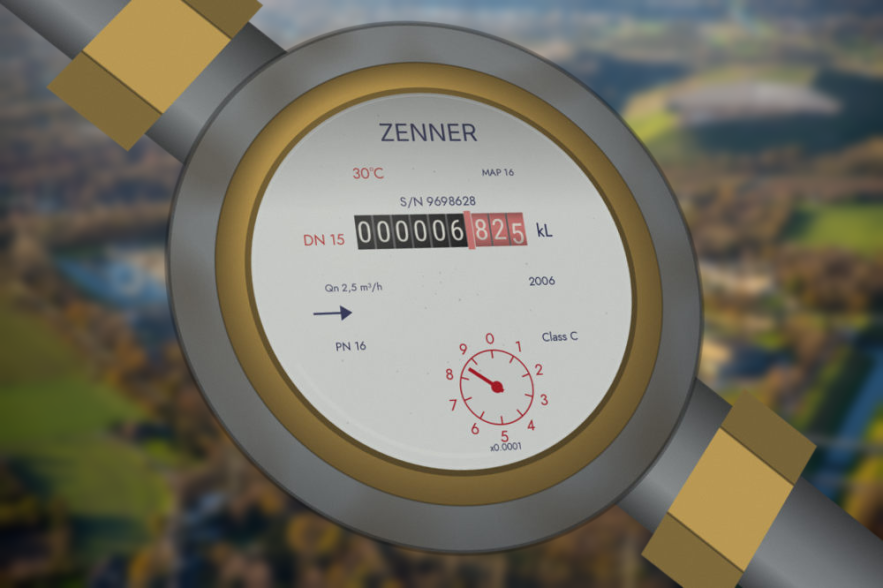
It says {"value": 6.8248, "unit": "kL"}
